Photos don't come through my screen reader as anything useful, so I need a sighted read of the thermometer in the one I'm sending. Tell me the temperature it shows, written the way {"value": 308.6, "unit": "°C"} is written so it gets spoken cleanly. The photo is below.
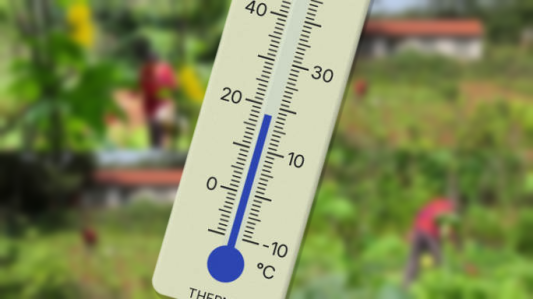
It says {"value": 18, "unit": "°C"}
